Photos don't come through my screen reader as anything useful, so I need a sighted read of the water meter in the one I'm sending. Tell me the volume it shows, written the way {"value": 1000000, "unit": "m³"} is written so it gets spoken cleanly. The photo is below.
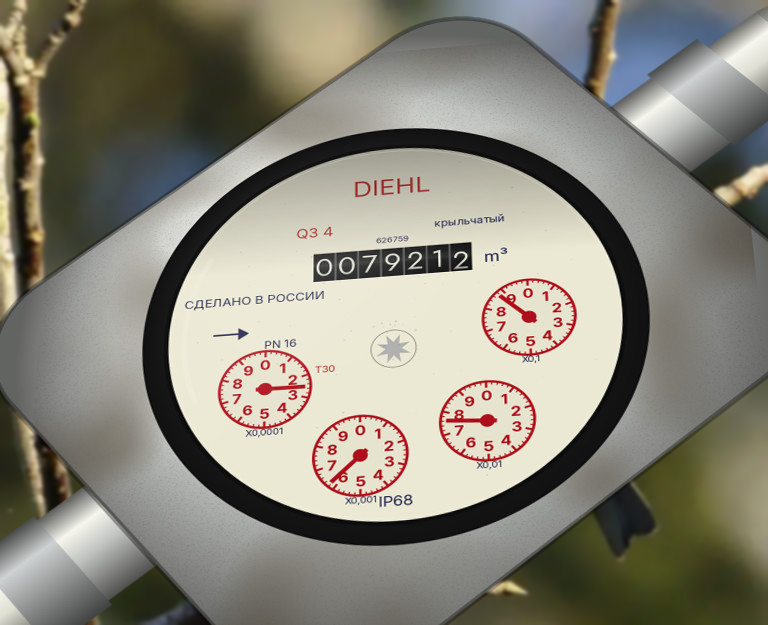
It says {"value": 79211.8762, "unit": "m³"}
